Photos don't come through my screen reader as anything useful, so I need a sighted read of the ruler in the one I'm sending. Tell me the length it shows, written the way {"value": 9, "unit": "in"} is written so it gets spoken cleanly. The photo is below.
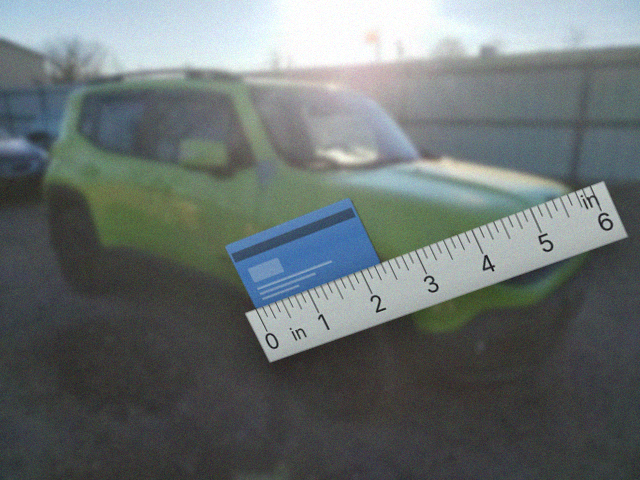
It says {"value": 2.375, "unit": "in"}
